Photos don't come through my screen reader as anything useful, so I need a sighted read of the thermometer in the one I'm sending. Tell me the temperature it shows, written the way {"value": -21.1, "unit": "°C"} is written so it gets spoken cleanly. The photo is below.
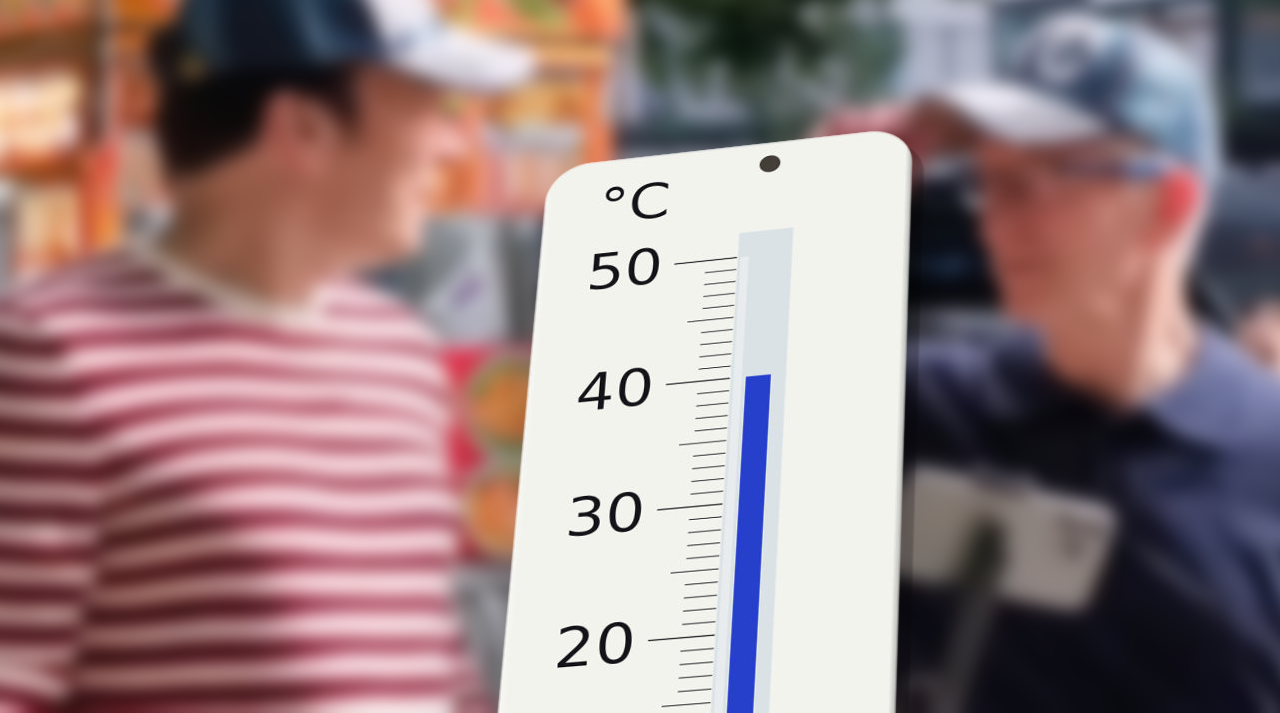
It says {"value": 40, "unit": "°C"}
